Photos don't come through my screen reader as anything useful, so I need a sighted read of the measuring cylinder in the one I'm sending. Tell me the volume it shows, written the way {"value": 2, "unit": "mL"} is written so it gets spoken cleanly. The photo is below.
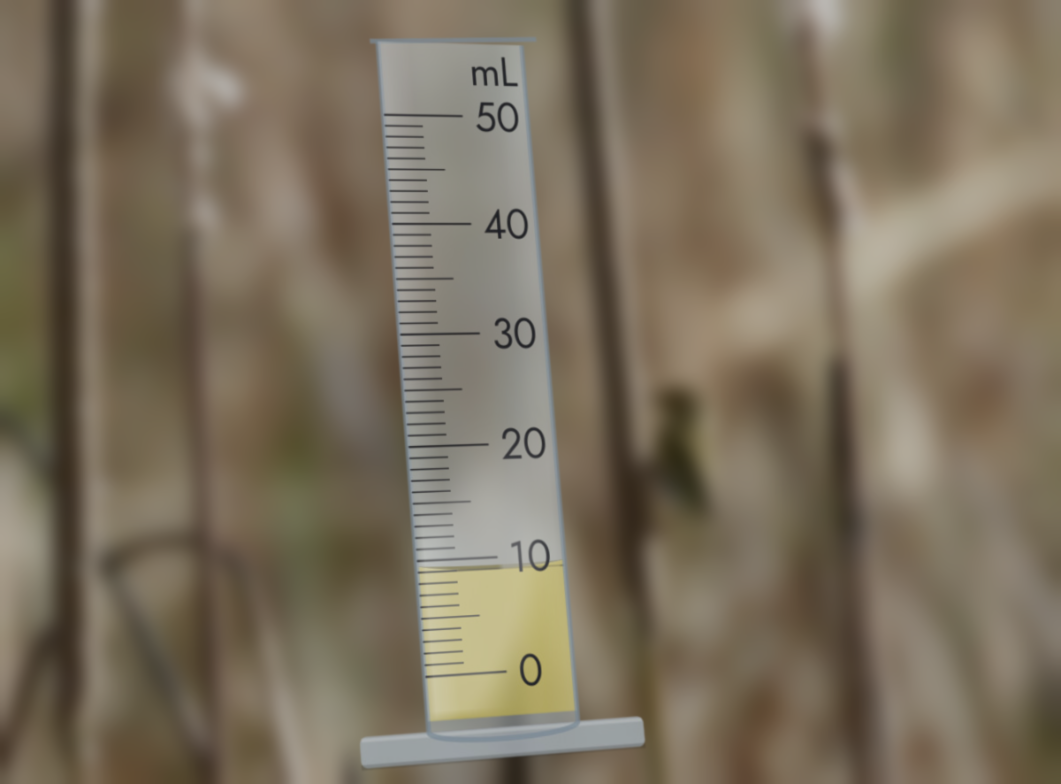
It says {"value": 9, "unit": "mL"}
